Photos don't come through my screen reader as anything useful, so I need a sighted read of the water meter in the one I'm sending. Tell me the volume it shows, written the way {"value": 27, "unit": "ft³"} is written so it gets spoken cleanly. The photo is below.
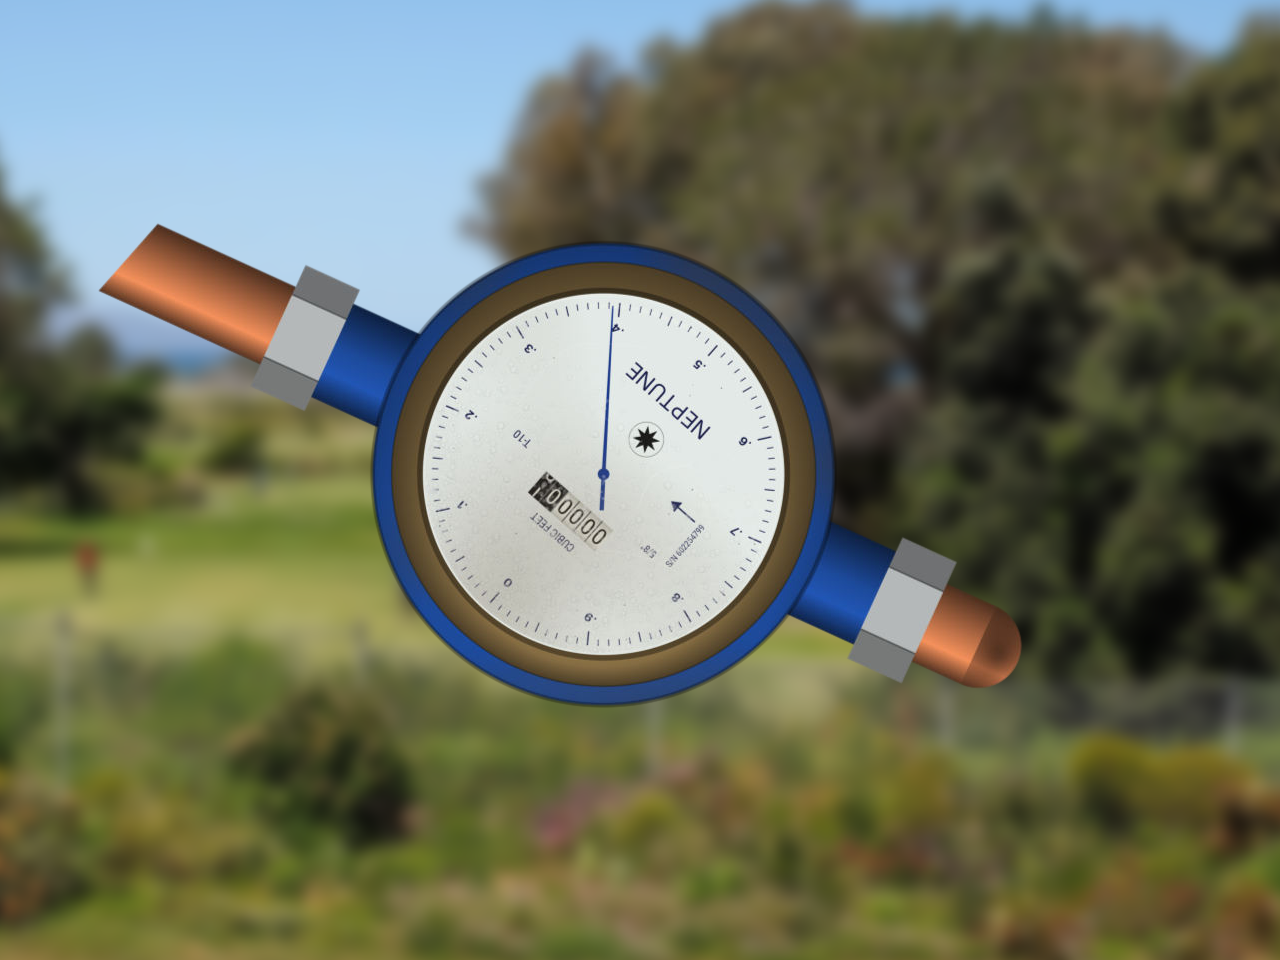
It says {"value": 1.39, "unit": "ft³"}
